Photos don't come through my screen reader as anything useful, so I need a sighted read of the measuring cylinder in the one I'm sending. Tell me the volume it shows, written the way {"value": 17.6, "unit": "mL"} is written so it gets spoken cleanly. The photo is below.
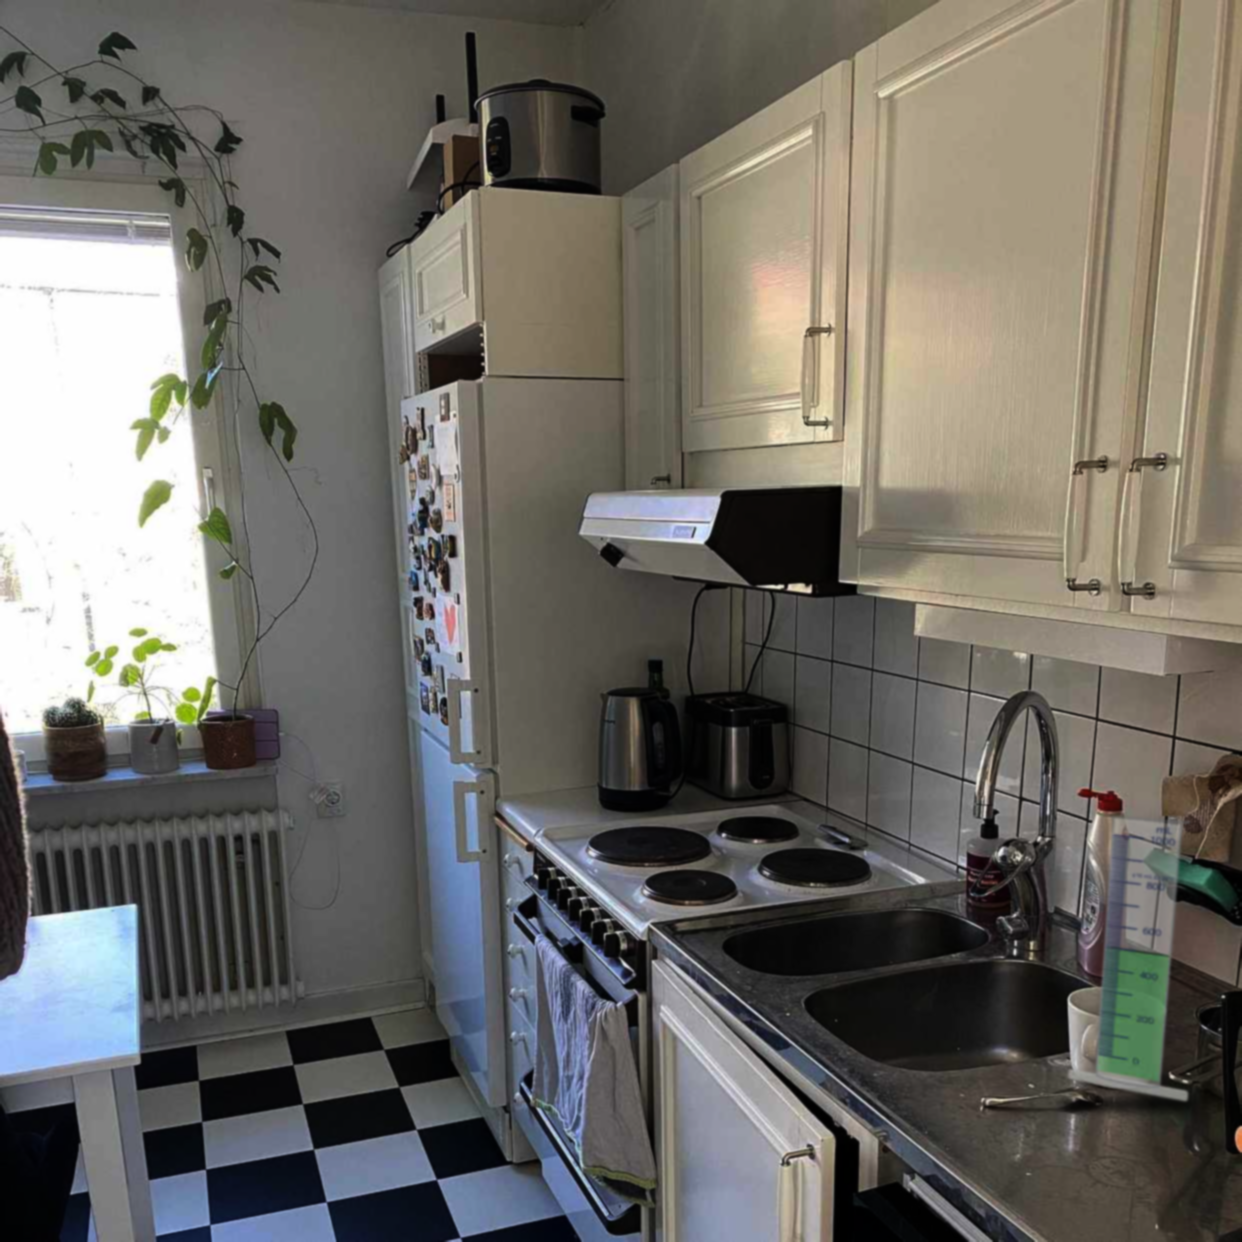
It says {"value": 500, "unit": "mL"}
